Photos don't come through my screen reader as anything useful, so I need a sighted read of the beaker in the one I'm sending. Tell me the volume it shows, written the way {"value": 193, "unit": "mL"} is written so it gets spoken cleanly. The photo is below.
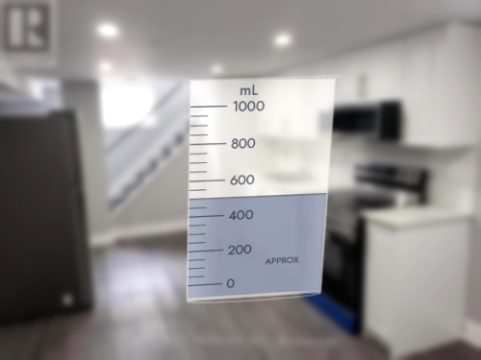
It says {"value": 500, "unit": "mL"}
